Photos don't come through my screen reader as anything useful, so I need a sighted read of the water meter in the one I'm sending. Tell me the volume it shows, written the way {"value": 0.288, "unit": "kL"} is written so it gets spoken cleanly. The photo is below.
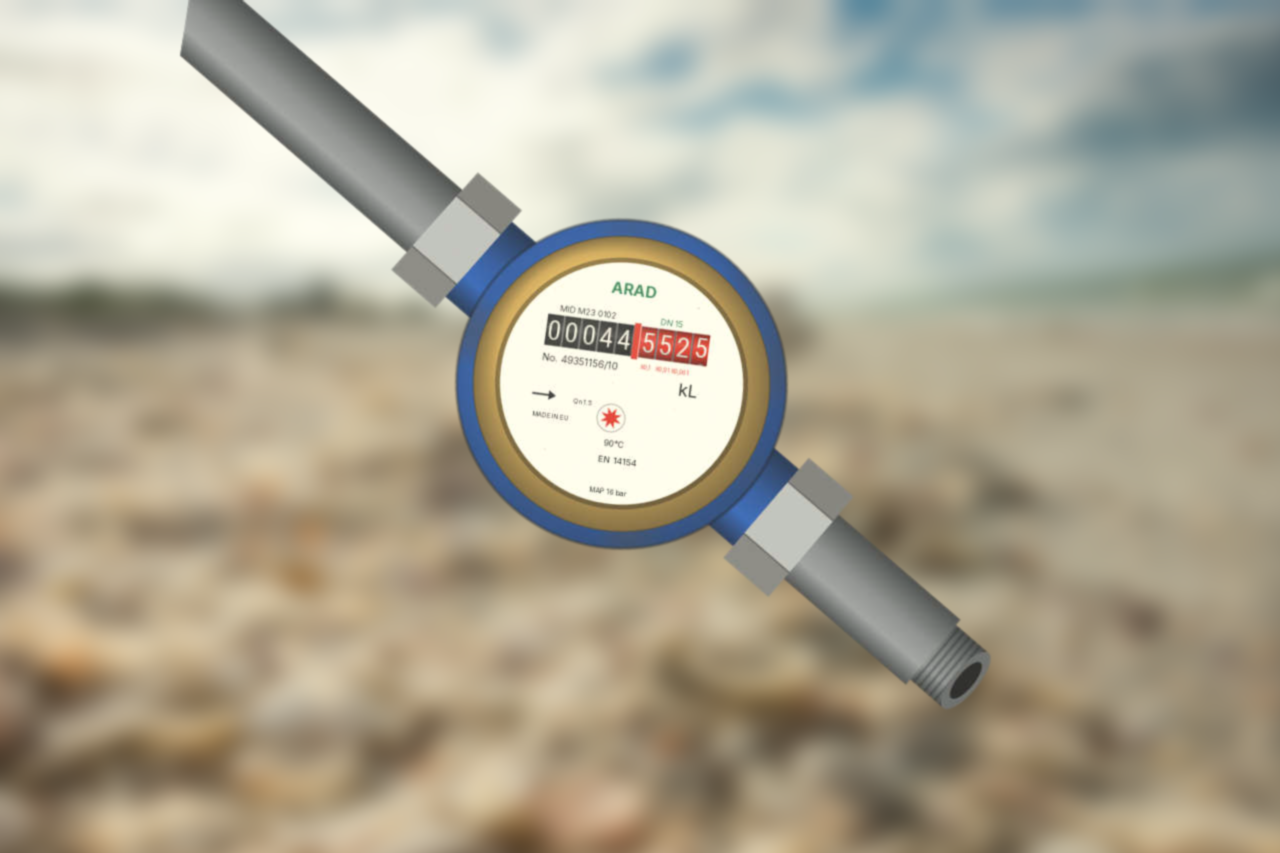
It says {"value": 44.5525, "unit": "kL"}
